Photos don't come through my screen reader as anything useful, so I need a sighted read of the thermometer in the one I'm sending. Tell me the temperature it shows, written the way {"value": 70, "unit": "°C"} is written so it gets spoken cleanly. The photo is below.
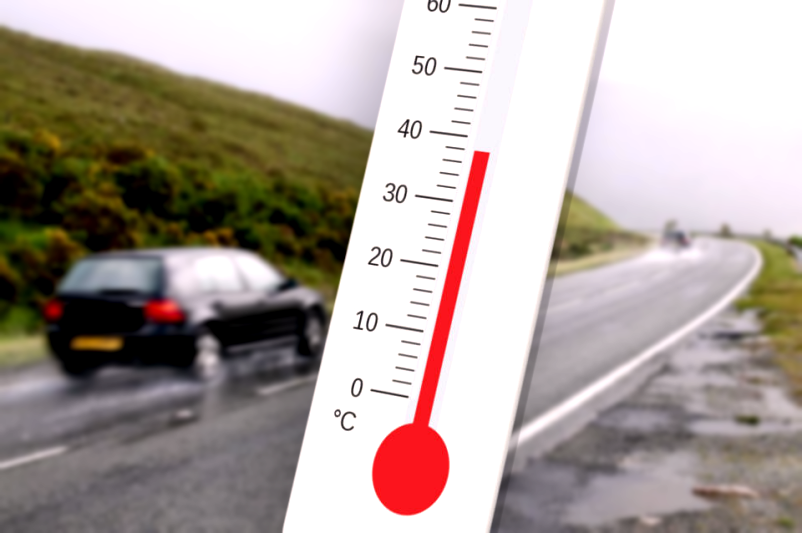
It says {"value": 38, "unit": "°C"}
